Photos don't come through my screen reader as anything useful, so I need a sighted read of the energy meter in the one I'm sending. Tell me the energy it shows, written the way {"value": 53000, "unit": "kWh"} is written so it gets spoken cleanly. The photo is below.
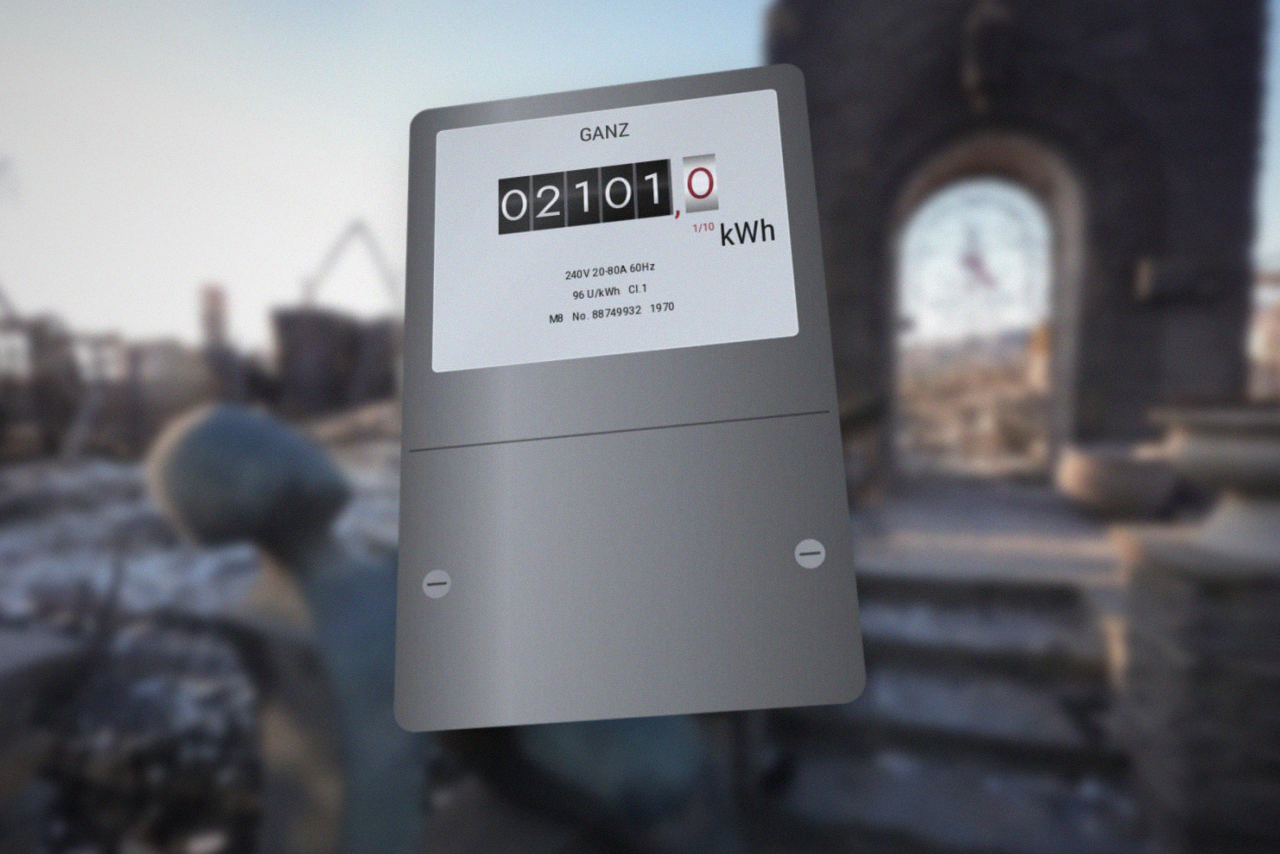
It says {"value": 2101.0, "unit": "kWh"}
